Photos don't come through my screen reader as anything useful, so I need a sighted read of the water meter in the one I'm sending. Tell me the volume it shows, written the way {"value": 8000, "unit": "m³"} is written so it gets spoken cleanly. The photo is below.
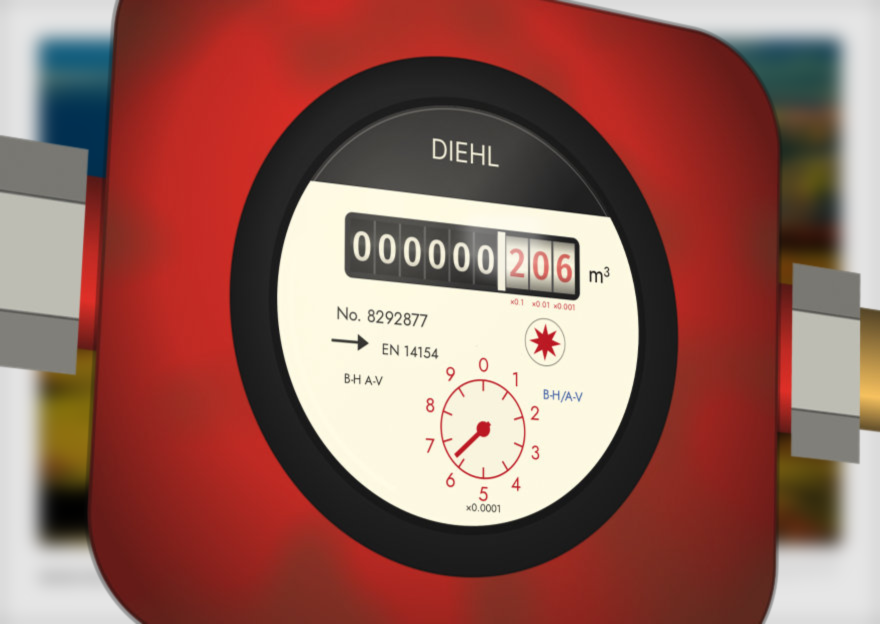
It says {"value": 0.2066, "unit": "m³"}
